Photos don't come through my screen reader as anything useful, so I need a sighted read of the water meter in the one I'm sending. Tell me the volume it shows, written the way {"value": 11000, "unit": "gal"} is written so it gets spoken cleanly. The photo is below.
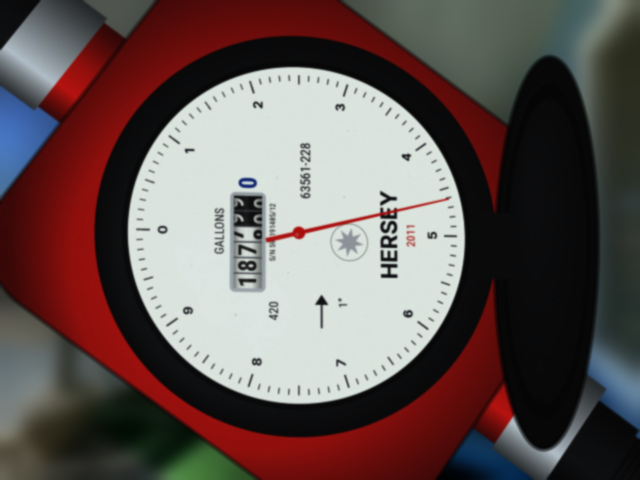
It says {"value": 1877994.6, "unit": "gal"}
